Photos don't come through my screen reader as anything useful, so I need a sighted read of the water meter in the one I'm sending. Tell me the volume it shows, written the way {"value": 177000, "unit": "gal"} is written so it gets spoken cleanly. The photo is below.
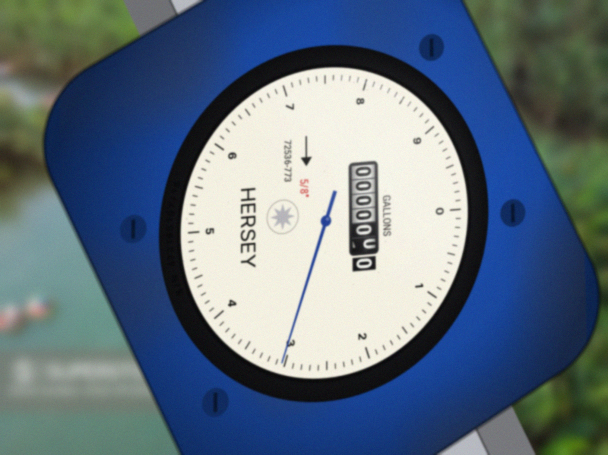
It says {"value": 3.0, "unit": "gal"}
